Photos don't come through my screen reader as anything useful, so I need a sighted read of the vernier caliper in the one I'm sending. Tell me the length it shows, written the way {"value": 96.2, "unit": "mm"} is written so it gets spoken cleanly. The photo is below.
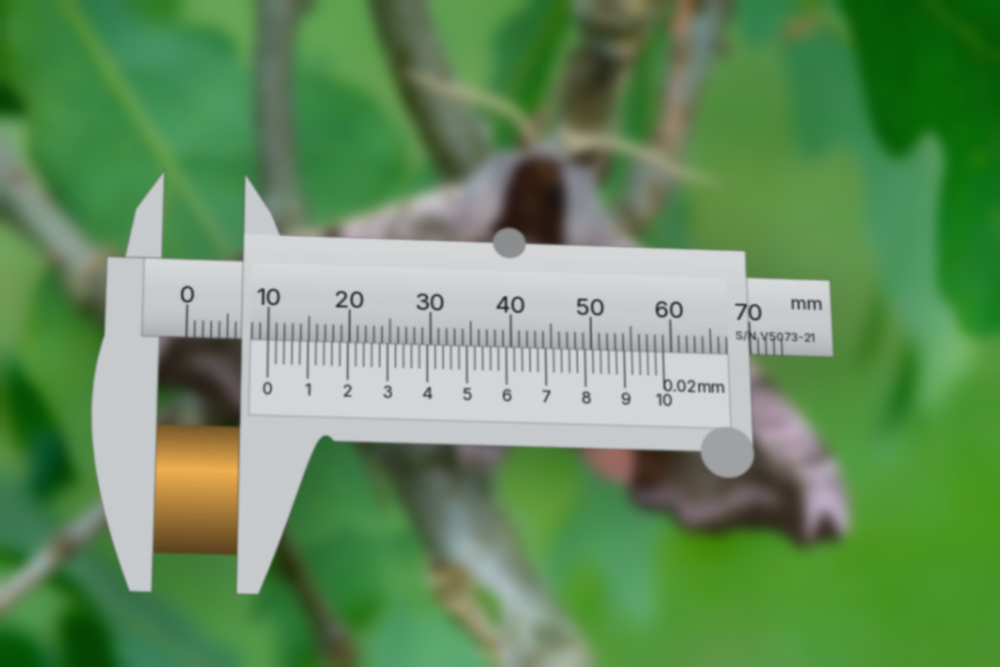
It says {"value": 10.0, "unit": "mm"}
